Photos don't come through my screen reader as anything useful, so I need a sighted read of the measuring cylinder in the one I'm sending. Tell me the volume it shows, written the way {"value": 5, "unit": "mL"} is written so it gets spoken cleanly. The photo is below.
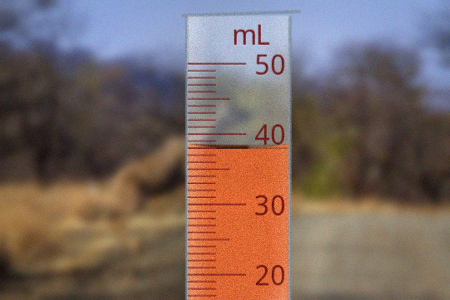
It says {"value": 38, "unit": "mL"}
